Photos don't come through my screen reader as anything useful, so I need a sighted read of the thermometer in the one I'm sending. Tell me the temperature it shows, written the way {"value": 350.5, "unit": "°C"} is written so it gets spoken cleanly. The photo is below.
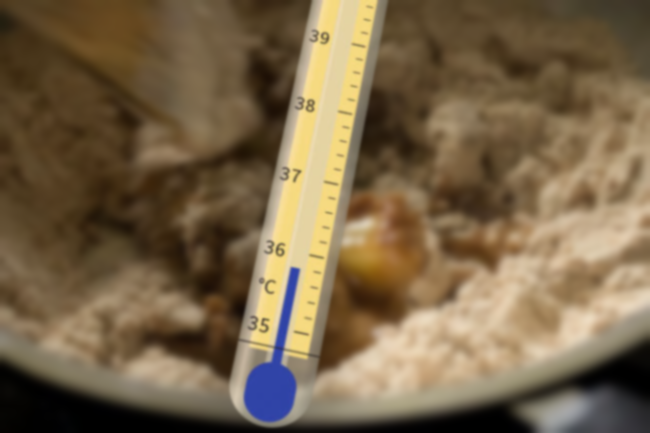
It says {"value": 35.8, "unit": "°C"}
